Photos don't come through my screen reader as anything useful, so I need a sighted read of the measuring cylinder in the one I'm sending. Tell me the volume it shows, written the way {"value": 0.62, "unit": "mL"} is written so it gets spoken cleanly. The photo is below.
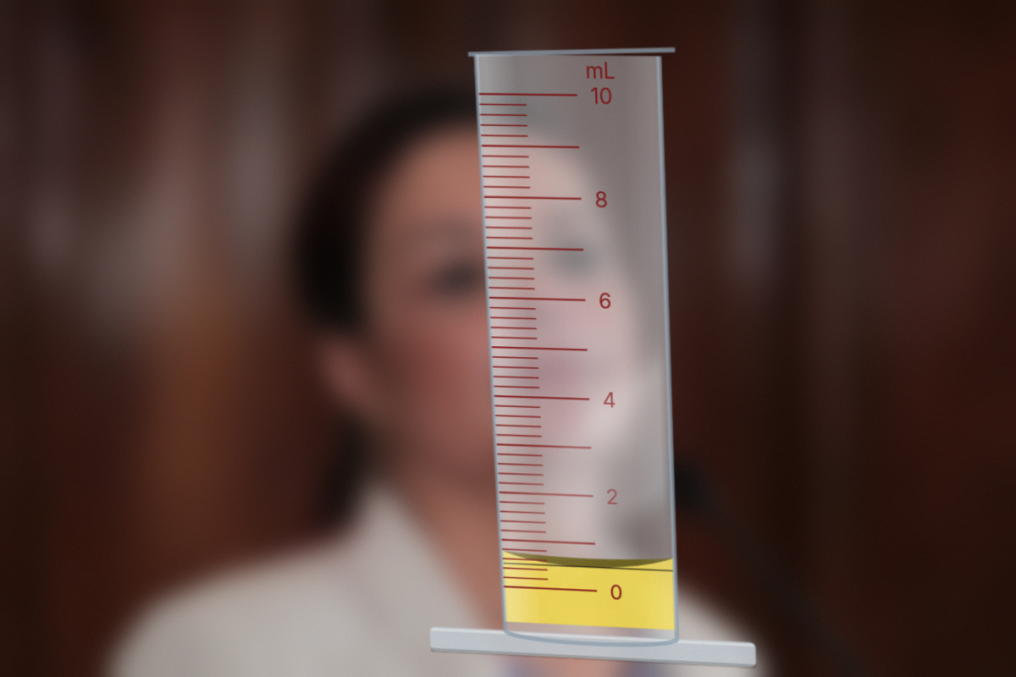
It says {"value": 0.5, "unit": "mL"}
